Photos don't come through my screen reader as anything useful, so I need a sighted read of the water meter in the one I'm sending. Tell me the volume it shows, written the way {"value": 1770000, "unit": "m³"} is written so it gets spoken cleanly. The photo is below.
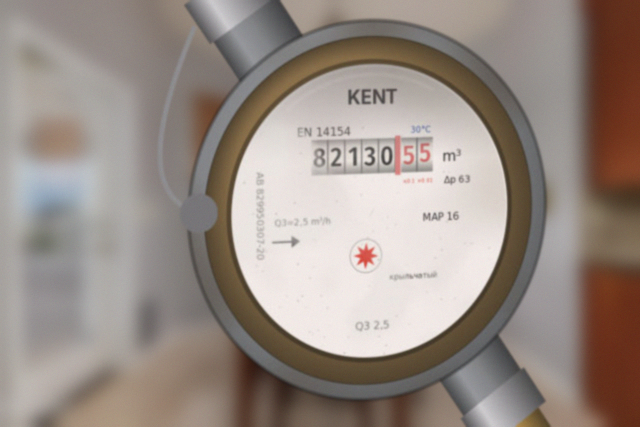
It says {"value": 82130.55, "unit": "m³"}
